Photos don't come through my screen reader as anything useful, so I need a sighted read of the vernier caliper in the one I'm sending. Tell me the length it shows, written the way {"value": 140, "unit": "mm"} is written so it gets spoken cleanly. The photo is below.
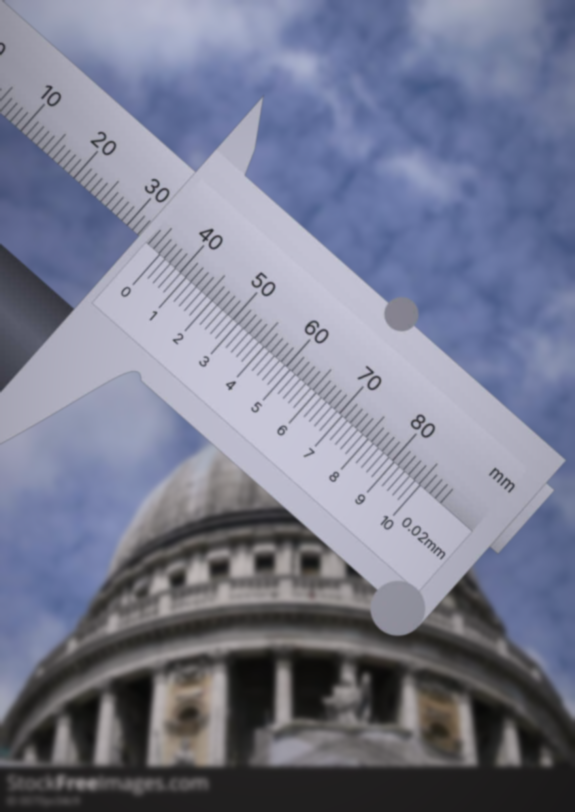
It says {"value": 36.2, "unit": "mm"}
